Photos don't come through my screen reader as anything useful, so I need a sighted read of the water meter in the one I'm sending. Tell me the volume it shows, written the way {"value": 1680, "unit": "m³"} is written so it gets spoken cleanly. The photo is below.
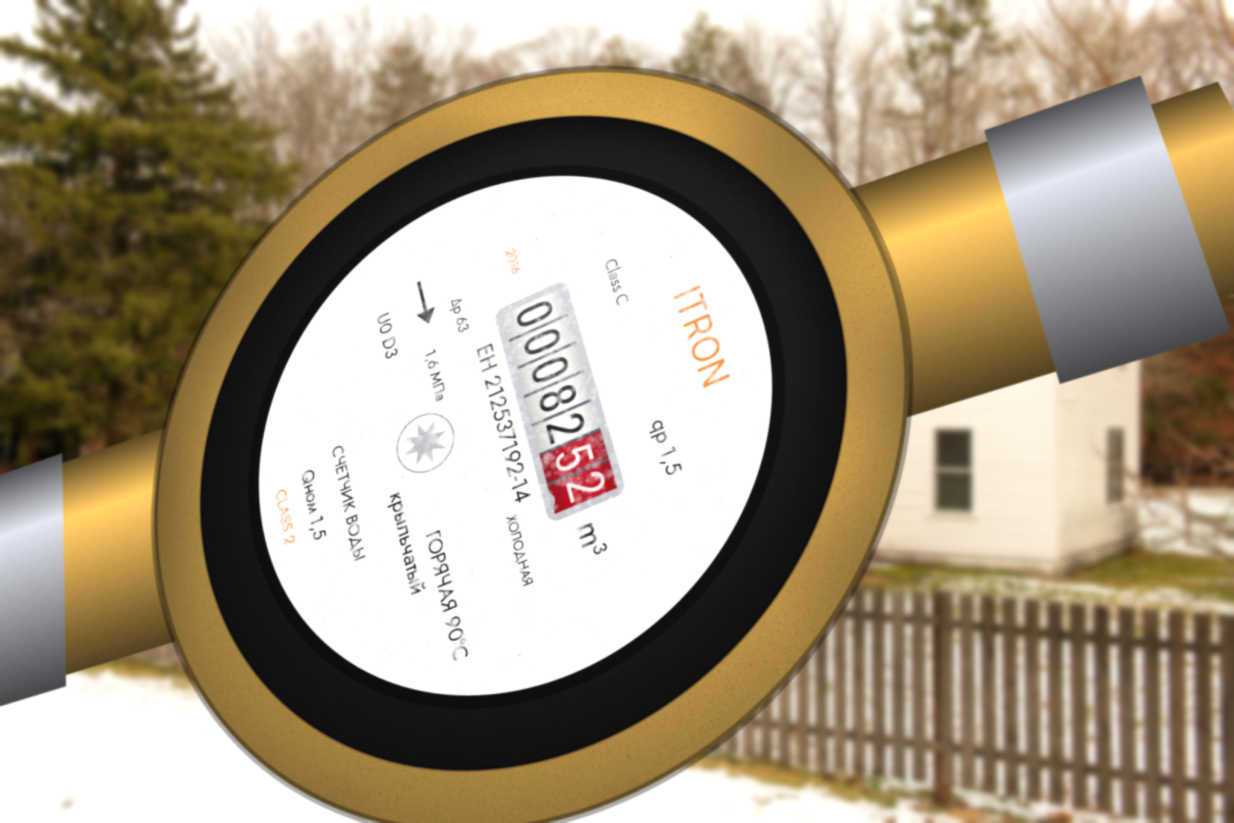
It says {"value": 82.52, "unit": "m³"}
